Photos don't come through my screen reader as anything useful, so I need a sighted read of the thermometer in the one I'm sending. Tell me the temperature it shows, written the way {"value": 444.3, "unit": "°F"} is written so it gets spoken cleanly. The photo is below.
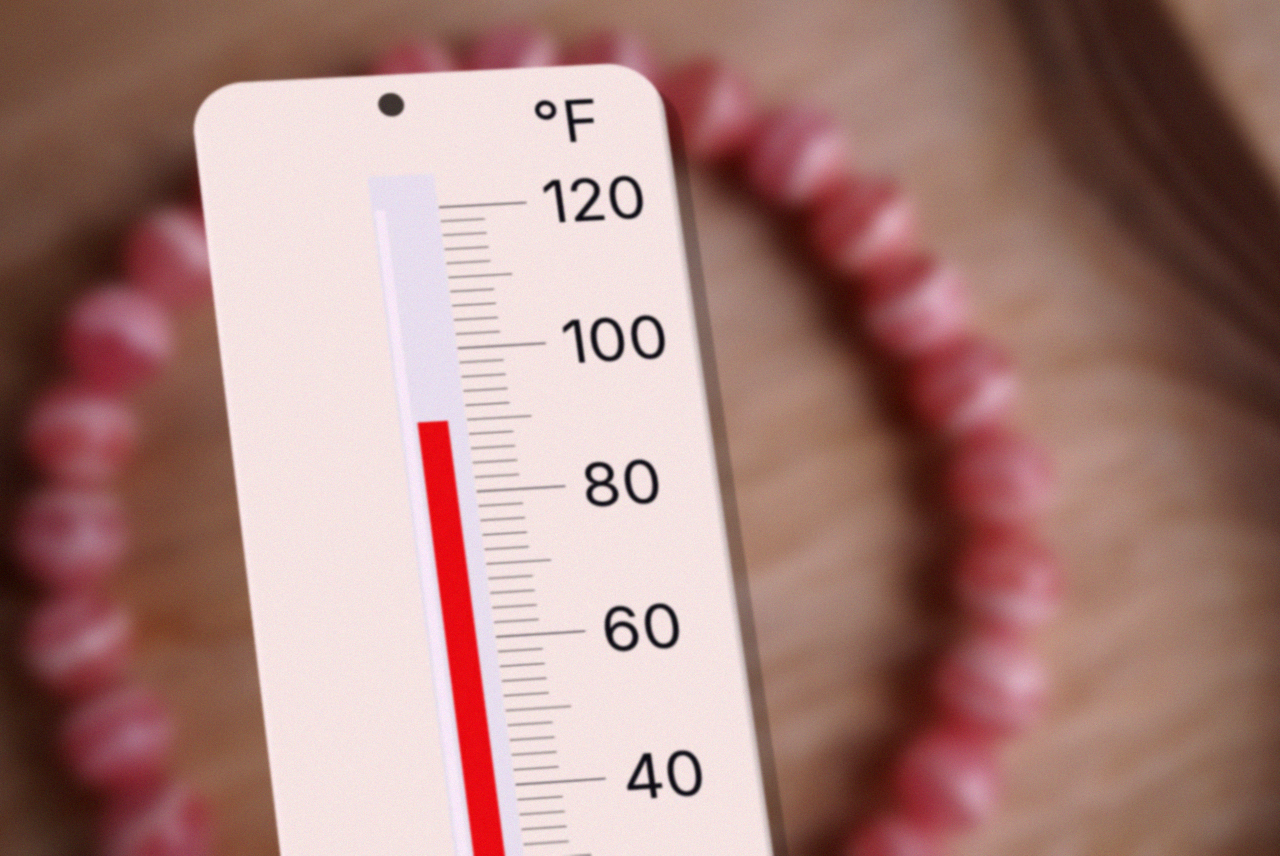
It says {"value": 90, "unit": "°F"}
